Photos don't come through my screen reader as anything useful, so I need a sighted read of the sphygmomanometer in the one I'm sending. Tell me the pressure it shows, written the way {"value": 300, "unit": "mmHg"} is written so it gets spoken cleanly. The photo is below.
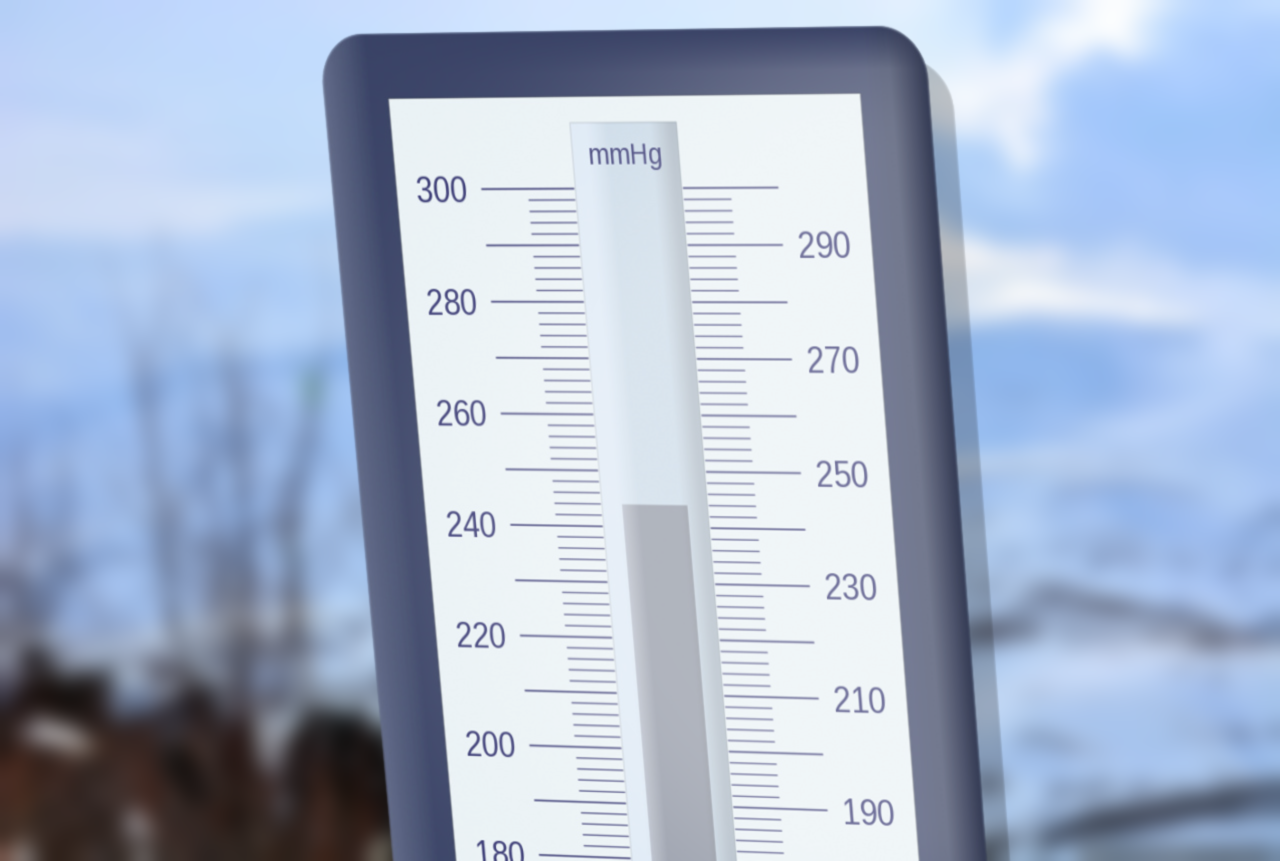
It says {"value": 244, "unit": "mmHg"}
